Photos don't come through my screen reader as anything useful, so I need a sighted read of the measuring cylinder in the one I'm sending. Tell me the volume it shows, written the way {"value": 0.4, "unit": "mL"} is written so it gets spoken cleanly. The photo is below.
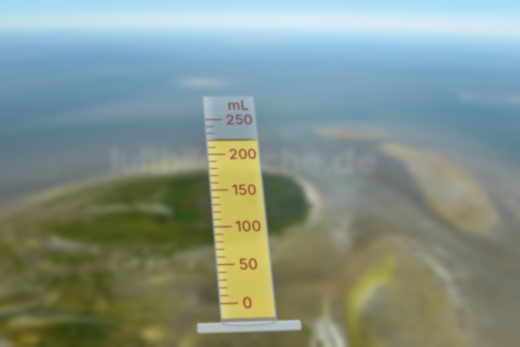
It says {"value": 220, "unit": "mL"}
